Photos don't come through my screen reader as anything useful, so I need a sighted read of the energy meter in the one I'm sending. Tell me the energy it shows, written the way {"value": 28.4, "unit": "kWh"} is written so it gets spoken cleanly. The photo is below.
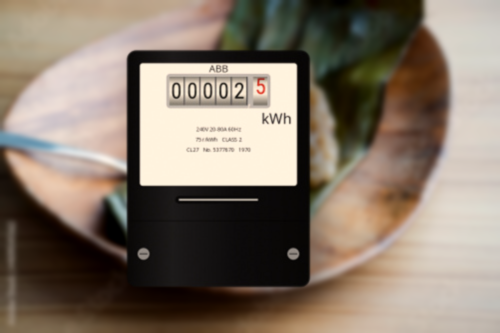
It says {"value": 2.5, "unit": "kWh"}
